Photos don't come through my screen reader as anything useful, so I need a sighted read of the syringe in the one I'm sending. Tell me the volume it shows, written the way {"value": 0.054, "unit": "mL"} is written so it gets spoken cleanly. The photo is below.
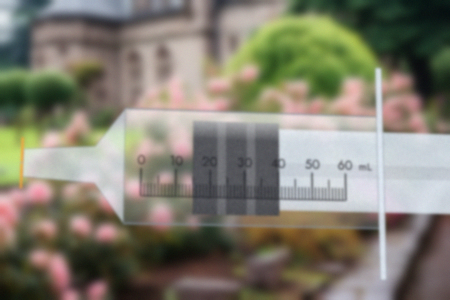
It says {"value": 15, "unit": "mL"}
